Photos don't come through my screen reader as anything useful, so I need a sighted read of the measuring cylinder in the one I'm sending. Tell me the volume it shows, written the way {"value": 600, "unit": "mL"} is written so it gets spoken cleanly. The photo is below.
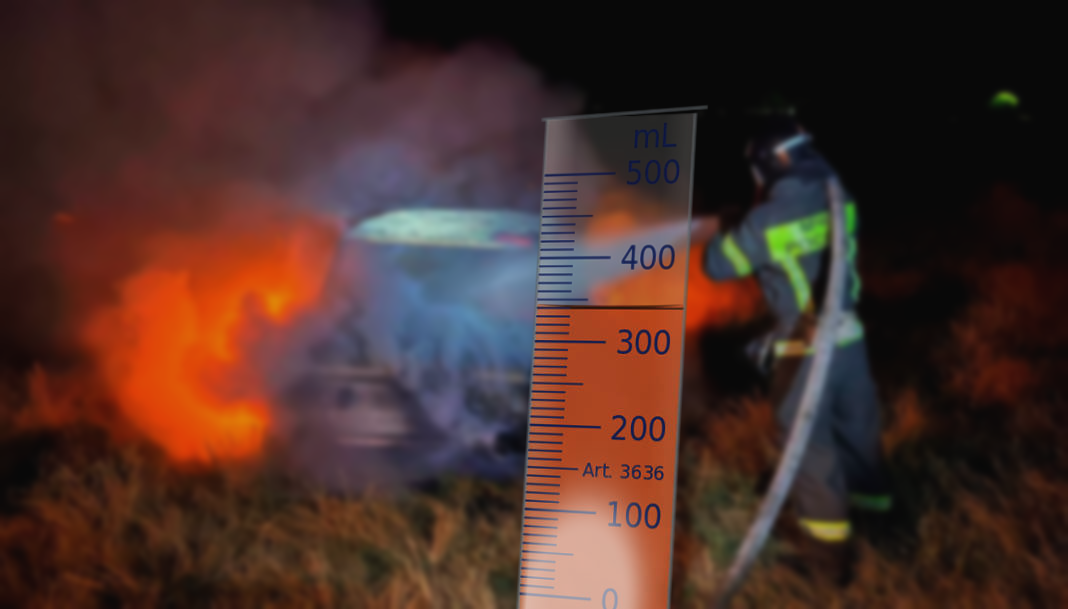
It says {"value": 340, "unit": "mL"}
